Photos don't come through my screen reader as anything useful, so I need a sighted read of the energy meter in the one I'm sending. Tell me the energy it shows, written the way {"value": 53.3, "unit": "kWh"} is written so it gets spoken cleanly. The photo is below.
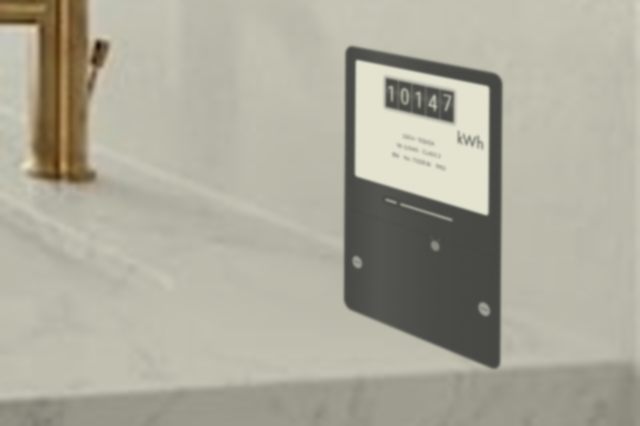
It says {"value": 10147, "unit": "kWh"}
